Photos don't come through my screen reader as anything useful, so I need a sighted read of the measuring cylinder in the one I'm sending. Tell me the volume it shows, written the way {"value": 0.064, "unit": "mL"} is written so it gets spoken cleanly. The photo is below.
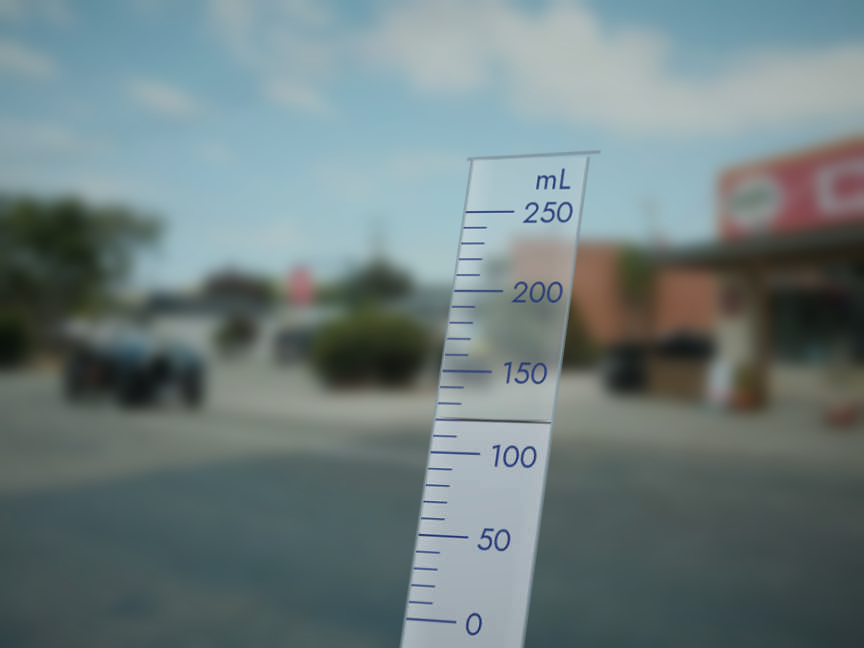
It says {"value": 120, "unit": "mL"}
